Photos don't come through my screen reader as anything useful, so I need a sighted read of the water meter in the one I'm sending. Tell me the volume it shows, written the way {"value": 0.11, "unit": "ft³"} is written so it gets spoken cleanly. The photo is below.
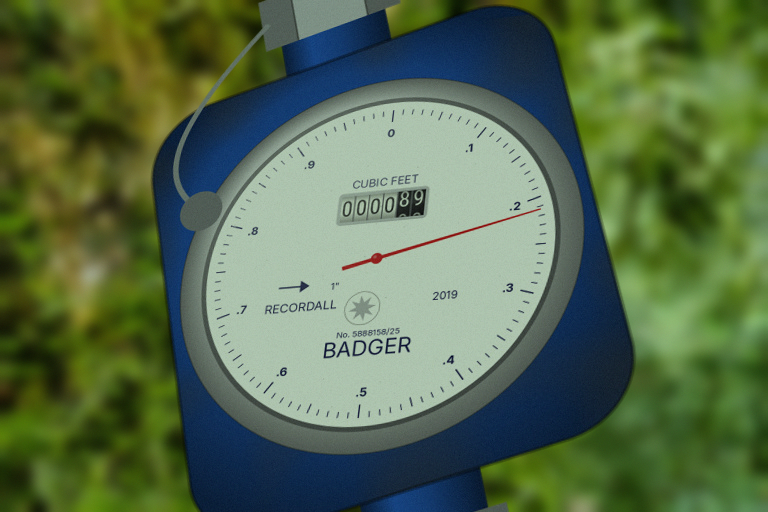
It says {"value": 89.21, "unit": "ft³"}
